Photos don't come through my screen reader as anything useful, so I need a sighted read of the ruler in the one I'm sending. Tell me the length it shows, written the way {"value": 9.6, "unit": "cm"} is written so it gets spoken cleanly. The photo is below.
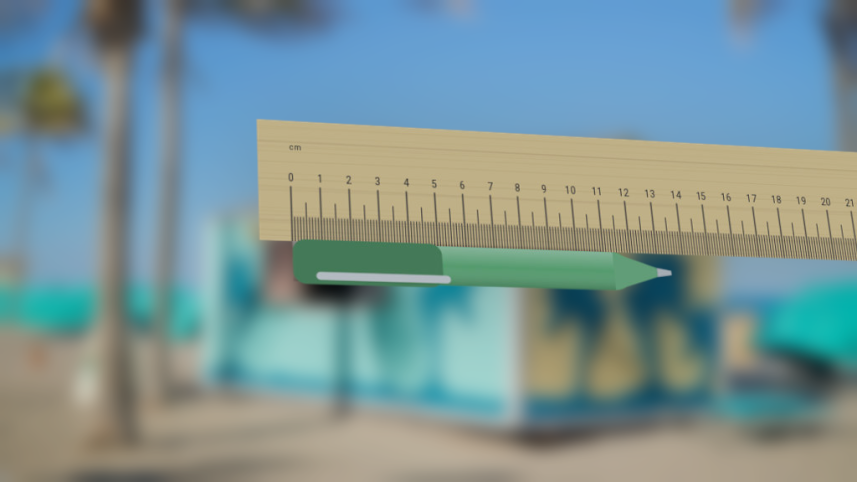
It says {"value": 13.5, "unit": "cm"}
